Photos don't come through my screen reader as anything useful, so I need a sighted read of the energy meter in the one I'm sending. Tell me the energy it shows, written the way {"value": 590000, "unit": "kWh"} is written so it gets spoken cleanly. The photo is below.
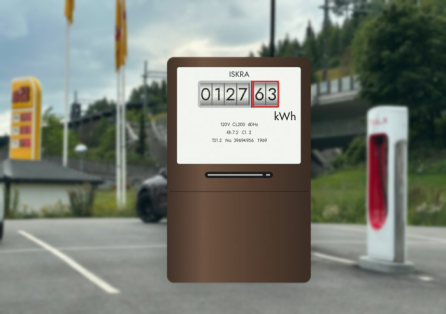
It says {"value": 127.63, "unit": "kWh"}
